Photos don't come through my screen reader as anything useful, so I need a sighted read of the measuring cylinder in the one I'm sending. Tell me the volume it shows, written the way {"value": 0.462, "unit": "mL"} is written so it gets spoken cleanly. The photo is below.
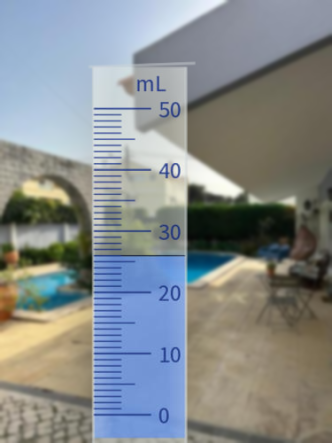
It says {"value": 26, "unit": "mL"}
